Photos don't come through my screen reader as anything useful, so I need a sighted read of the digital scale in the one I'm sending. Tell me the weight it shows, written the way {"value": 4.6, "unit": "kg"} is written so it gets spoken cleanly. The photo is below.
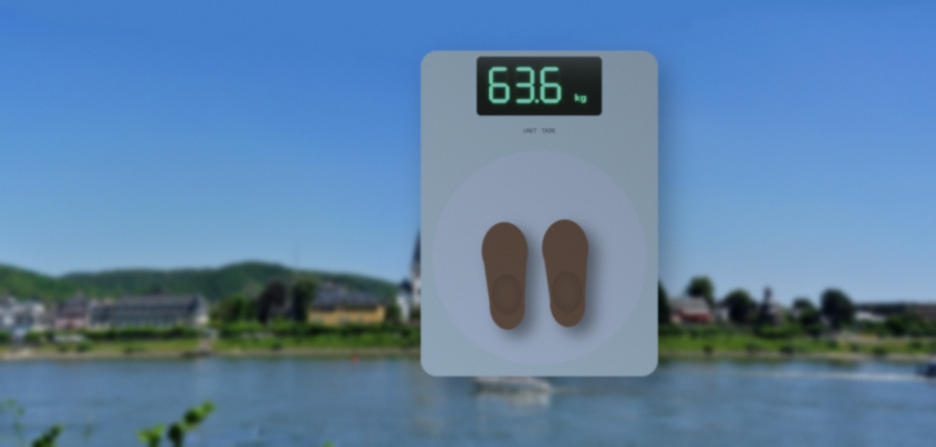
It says {"value": 63.6, "unit": "kg"}
